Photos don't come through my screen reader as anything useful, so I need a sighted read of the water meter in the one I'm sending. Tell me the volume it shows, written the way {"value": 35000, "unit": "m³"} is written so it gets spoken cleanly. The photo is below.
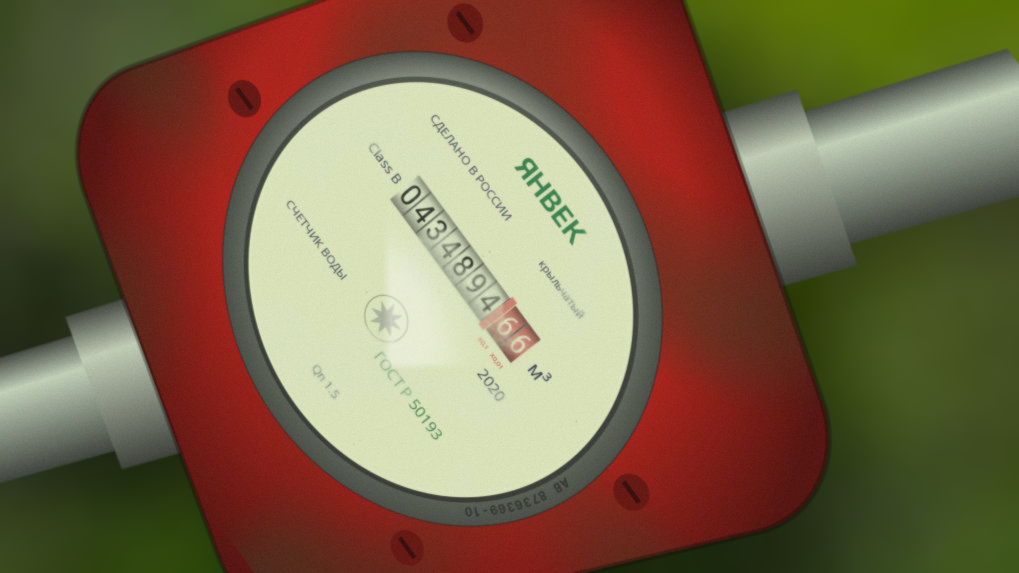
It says {"value": 434894.66, "unit": "m³"}
